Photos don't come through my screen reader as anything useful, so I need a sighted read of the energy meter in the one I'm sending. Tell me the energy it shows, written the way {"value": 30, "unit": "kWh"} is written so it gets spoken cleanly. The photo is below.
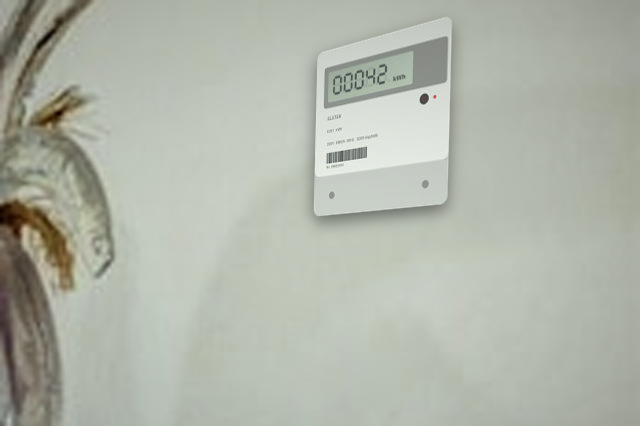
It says {"value": 42, "unit": "kWh"}
